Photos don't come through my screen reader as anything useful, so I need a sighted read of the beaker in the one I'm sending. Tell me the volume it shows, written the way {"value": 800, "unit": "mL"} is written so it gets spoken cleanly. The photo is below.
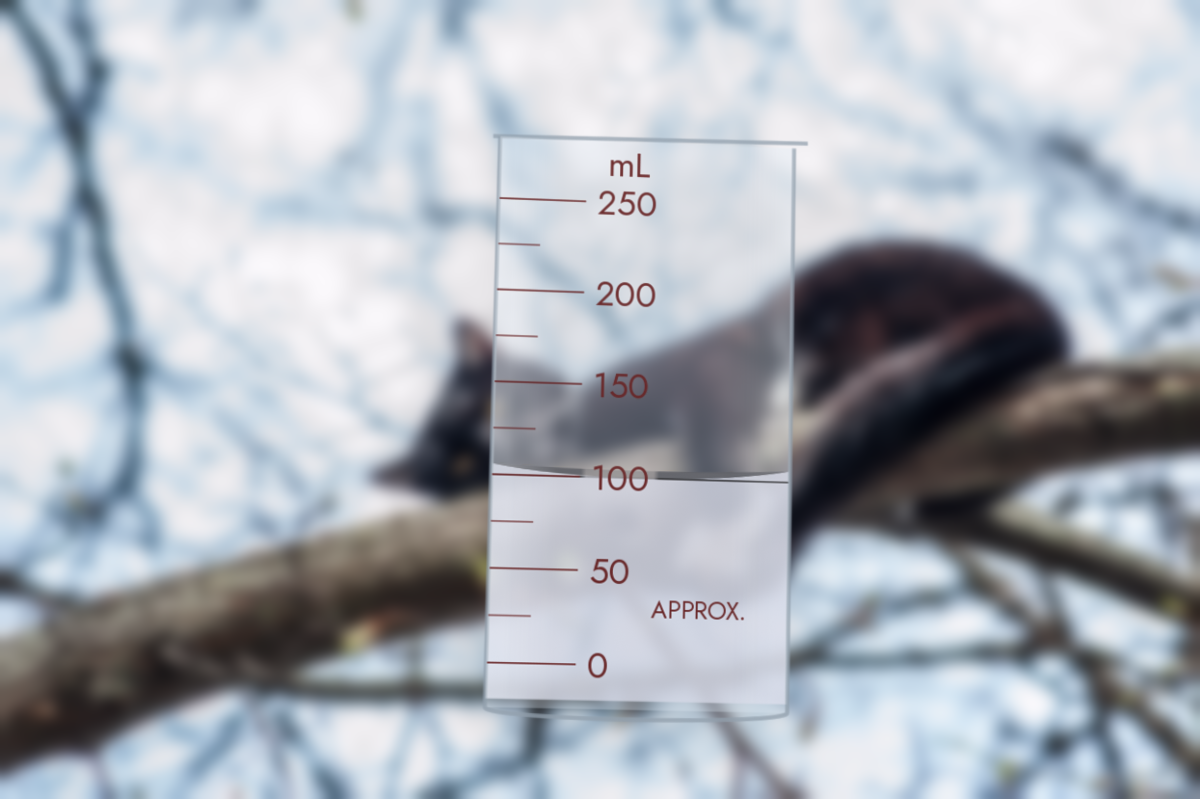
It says {"value": 100, "unit": "mL"}
